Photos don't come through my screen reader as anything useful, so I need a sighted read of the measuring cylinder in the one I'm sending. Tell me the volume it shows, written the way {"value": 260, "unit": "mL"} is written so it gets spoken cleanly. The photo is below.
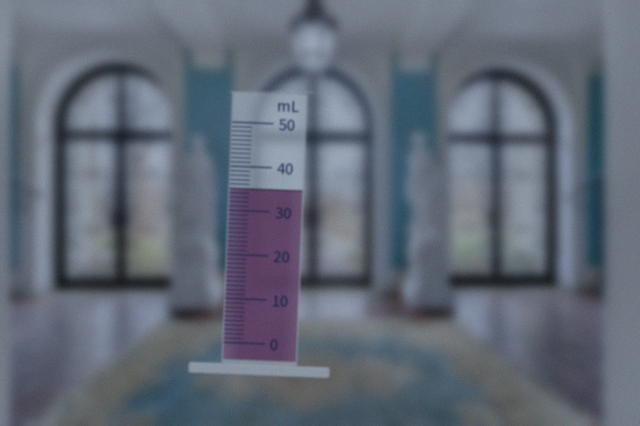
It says {"value": 35, "unit": "mL"}
